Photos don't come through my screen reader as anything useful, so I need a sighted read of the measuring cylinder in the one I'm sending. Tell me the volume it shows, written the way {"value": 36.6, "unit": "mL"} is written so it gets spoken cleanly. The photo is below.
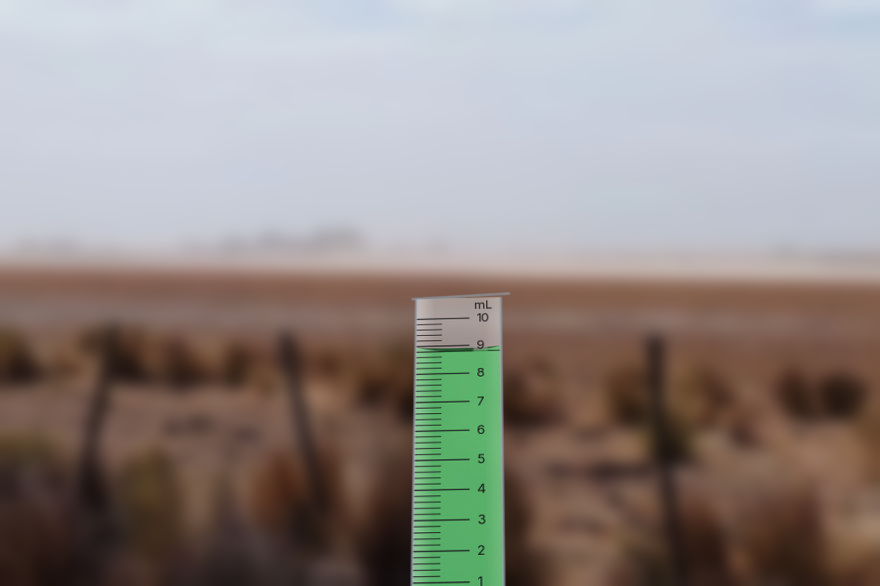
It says {"value": 8.8, "unit": "mL"}
